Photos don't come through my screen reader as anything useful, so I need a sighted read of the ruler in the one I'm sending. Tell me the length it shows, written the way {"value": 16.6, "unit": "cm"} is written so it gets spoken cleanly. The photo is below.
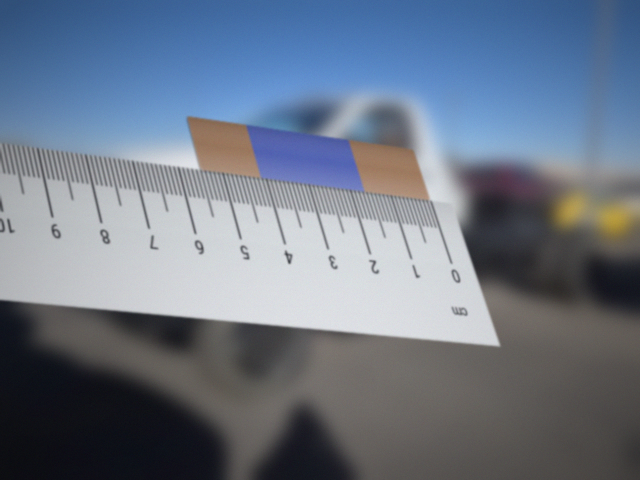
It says {"value": 5.5, "unit": "cm"}
